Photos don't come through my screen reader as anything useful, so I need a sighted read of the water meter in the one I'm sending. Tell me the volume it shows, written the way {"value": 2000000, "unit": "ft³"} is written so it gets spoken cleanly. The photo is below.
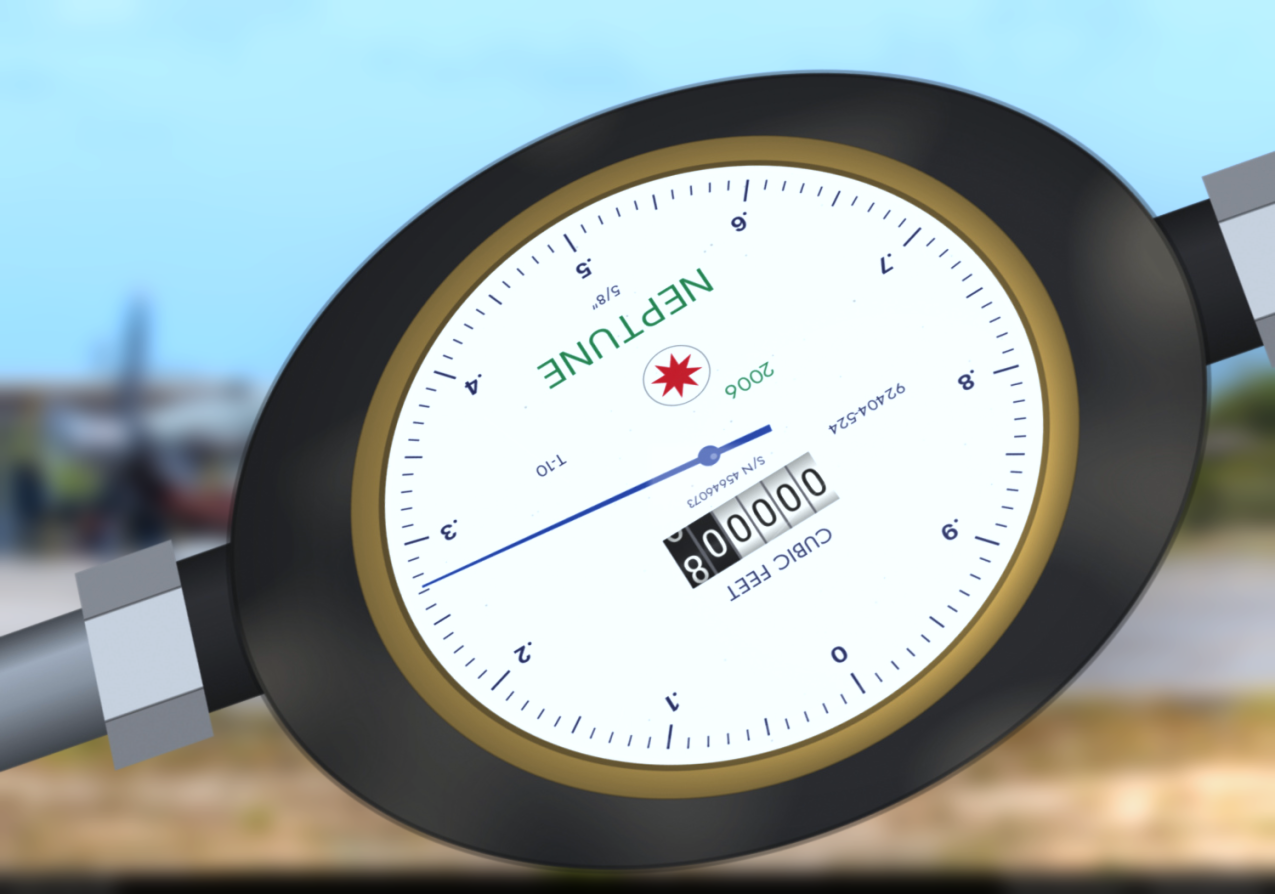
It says {"value": 8.27, "unit": "ft³"}
